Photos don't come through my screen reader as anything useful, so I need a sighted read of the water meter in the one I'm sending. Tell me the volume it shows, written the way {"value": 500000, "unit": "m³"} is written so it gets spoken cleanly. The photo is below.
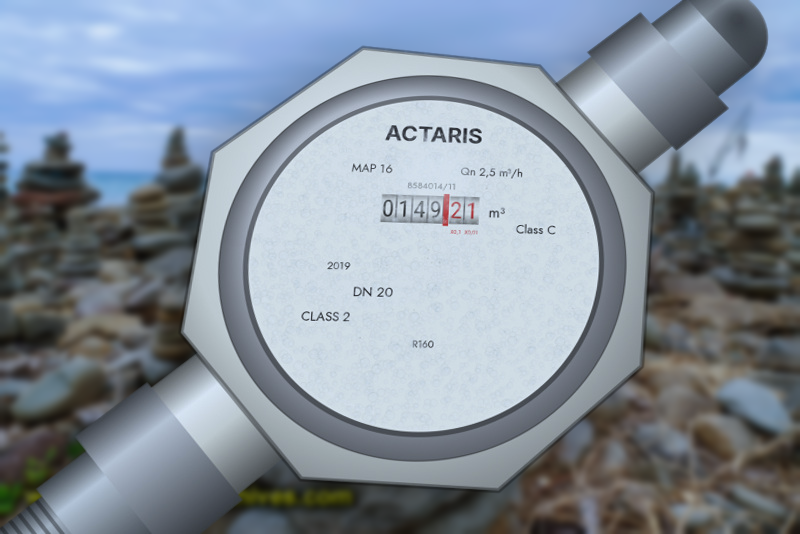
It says {"value": 149.21, "unit": "m³"}
